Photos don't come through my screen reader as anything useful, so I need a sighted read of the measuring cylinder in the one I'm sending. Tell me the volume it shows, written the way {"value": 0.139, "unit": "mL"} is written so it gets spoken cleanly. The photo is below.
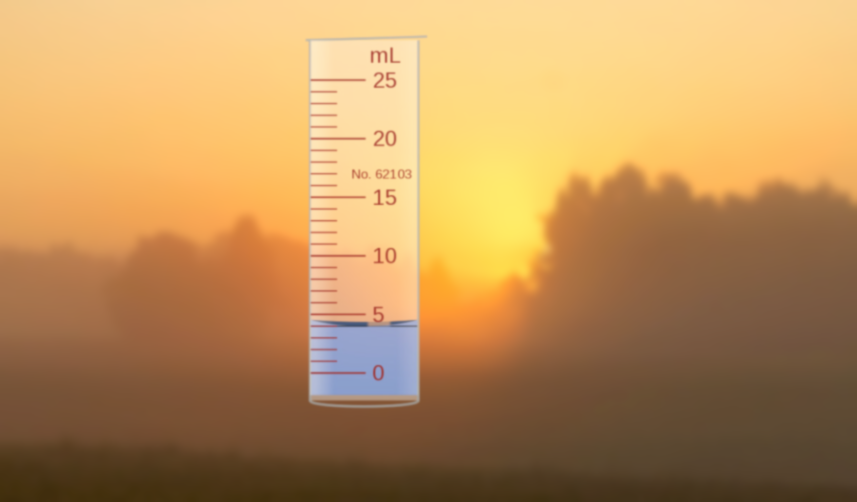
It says {"value": 4, "unit": "mL"}
